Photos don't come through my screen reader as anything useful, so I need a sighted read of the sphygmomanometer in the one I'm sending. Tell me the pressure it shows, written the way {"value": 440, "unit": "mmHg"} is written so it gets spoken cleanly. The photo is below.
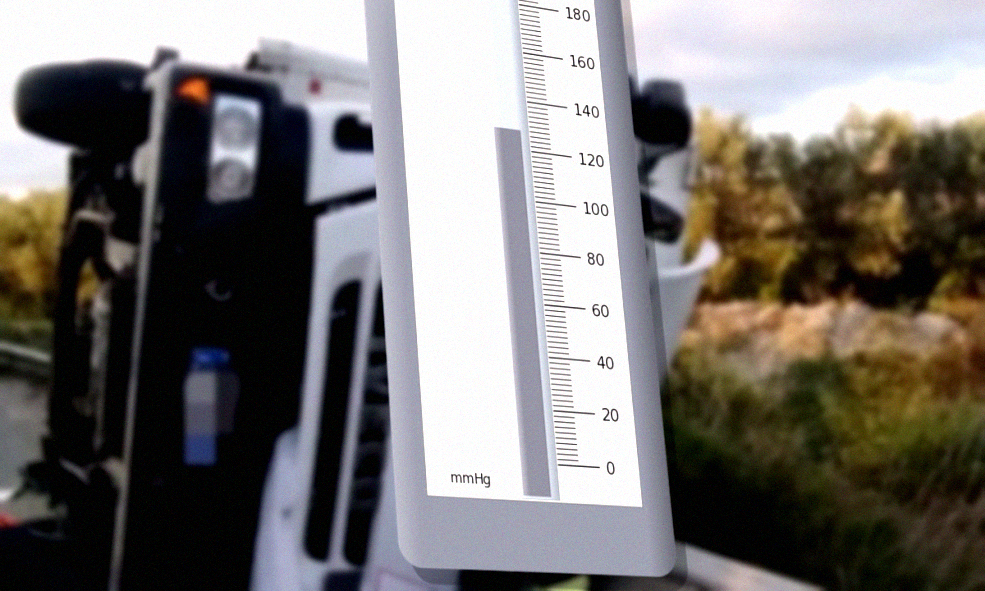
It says {"value": 128, "unit": "mmHg"}
